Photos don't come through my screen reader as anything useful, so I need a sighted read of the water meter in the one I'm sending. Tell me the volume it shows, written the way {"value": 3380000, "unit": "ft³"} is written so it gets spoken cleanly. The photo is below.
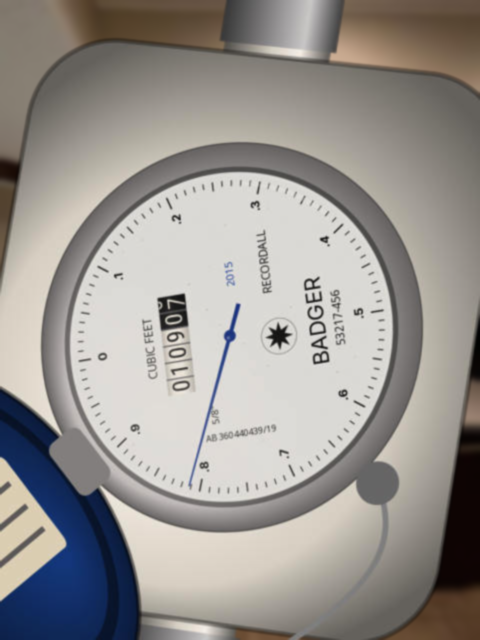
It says {"value": 10906.81, "unit": "ft³"}
